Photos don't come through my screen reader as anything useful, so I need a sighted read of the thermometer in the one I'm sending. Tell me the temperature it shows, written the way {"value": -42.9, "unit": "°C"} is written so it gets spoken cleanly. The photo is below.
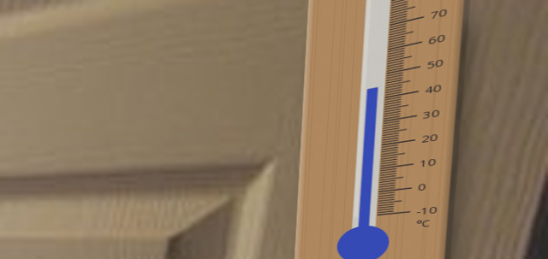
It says {"value": 45, "unit": "°C"}
